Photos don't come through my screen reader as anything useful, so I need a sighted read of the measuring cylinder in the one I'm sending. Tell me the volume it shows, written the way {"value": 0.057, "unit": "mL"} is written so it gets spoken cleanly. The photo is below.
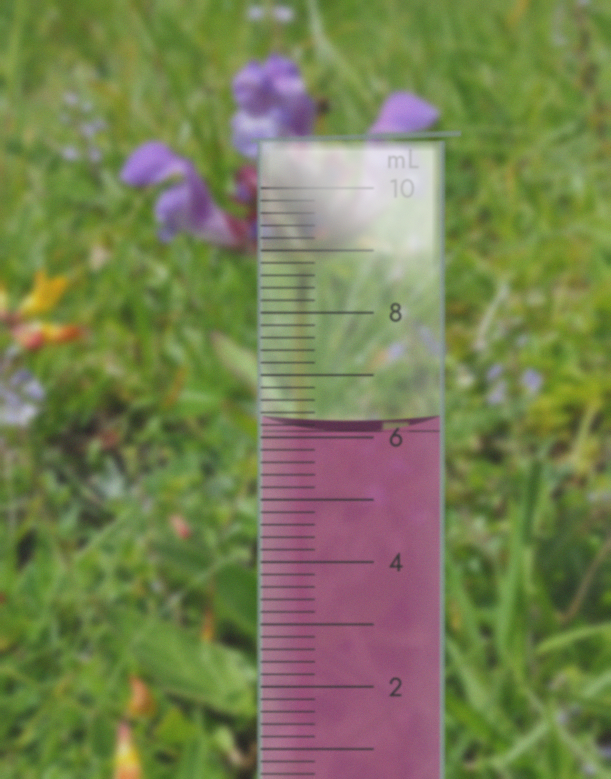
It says {"value": 6.1, "unit": "mL"}
